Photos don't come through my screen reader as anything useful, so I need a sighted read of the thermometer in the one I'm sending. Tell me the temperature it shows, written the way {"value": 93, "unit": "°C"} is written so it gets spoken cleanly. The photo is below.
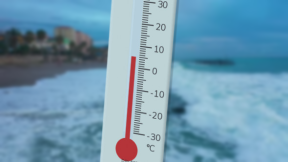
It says {"value": 5, "unit": "°C"}
